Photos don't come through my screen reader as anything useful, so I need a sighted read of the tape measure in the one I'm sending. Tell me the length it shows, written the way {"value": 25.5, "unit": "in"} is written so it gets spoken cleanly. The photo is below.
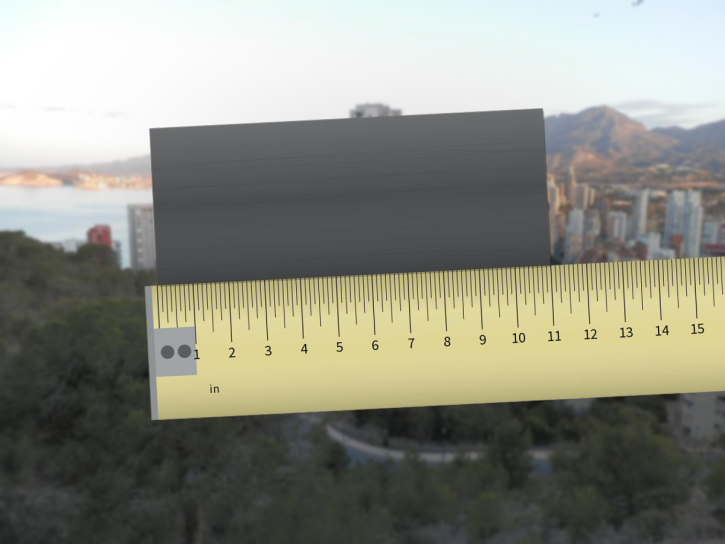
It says {"value": 11, "unit": "in"}
